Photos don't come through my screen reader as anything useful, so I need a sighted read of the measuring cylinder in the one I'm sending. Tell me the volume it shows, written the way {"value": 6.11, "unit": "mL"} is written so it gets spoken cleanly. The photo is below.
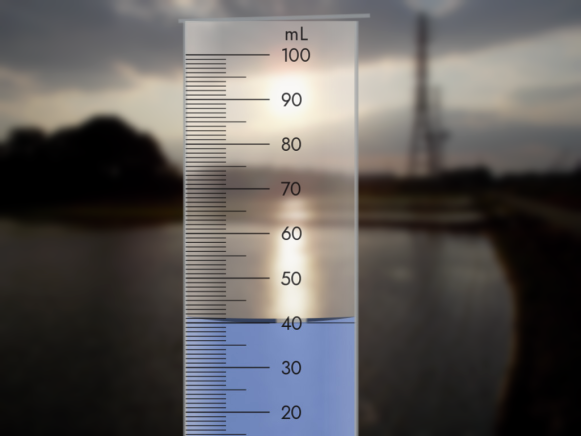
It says {"value": 40, "unit": "mL"}
